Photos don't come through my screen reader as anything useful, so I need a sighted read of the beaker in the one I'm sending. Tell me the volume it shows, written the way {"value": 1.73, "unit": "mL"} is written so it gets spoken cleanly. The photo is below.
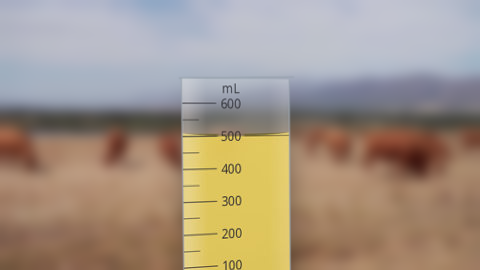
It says {"value": 500, "unit": "mL"}
